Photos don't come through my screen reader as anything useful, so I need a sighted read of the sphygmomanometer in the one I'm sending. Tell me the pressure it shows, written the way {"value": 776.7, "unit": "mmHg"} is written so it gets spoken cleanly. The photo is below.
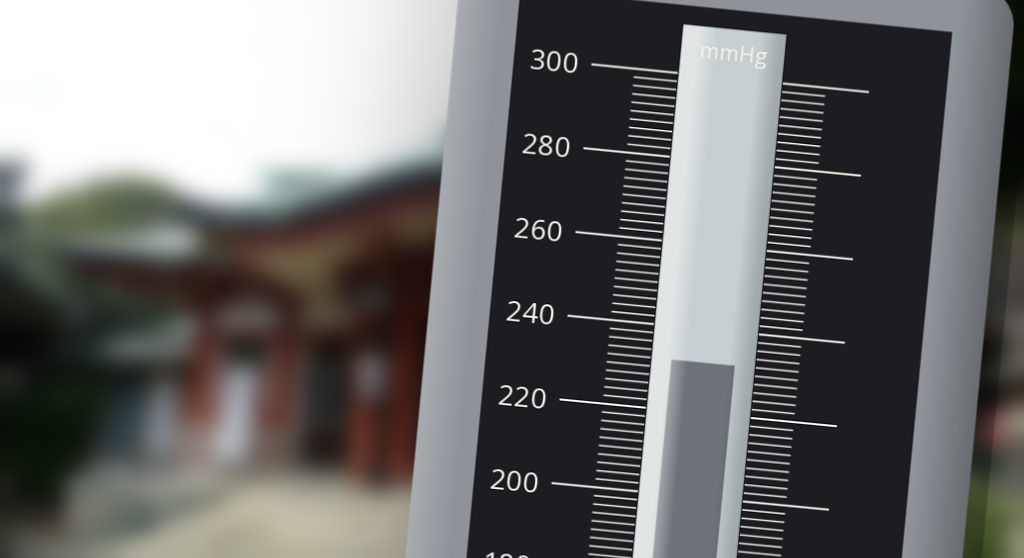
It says {"value": 232, "unit": "mmHg"}
